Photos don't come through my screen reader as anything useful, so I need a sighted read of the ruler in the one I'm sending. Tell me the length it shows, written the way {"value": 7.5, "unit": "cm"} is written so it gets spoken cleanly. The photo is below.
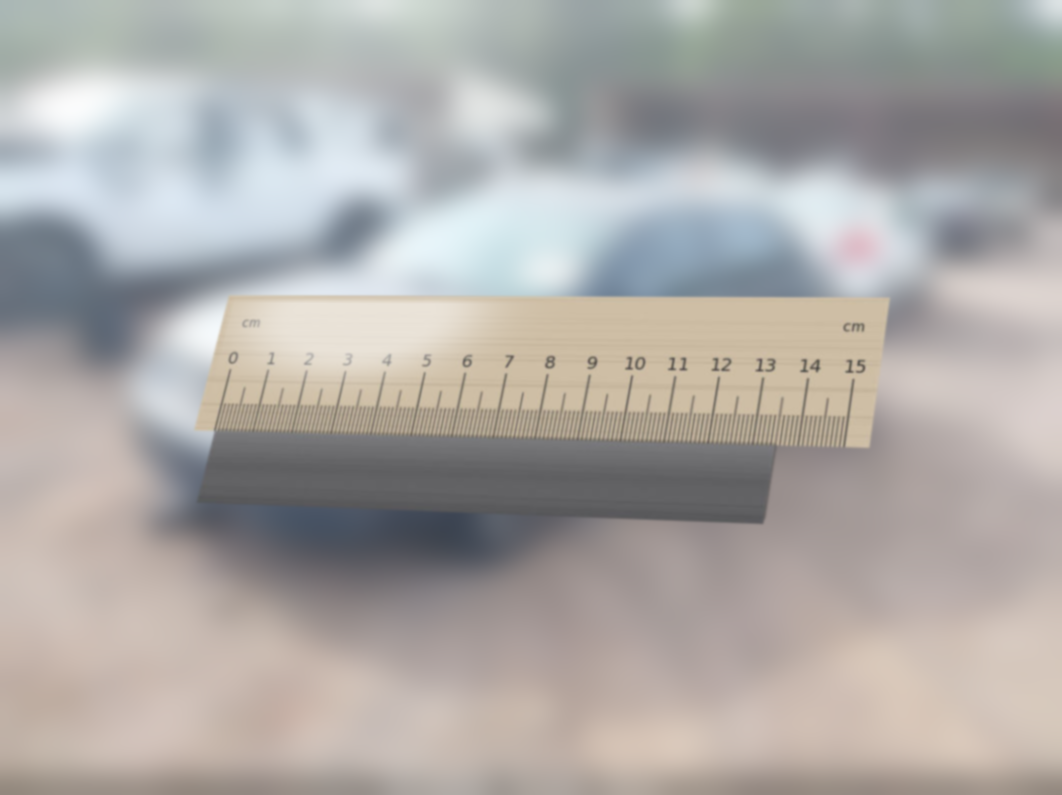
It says {"value": 13.5, "unit": "cm"}
